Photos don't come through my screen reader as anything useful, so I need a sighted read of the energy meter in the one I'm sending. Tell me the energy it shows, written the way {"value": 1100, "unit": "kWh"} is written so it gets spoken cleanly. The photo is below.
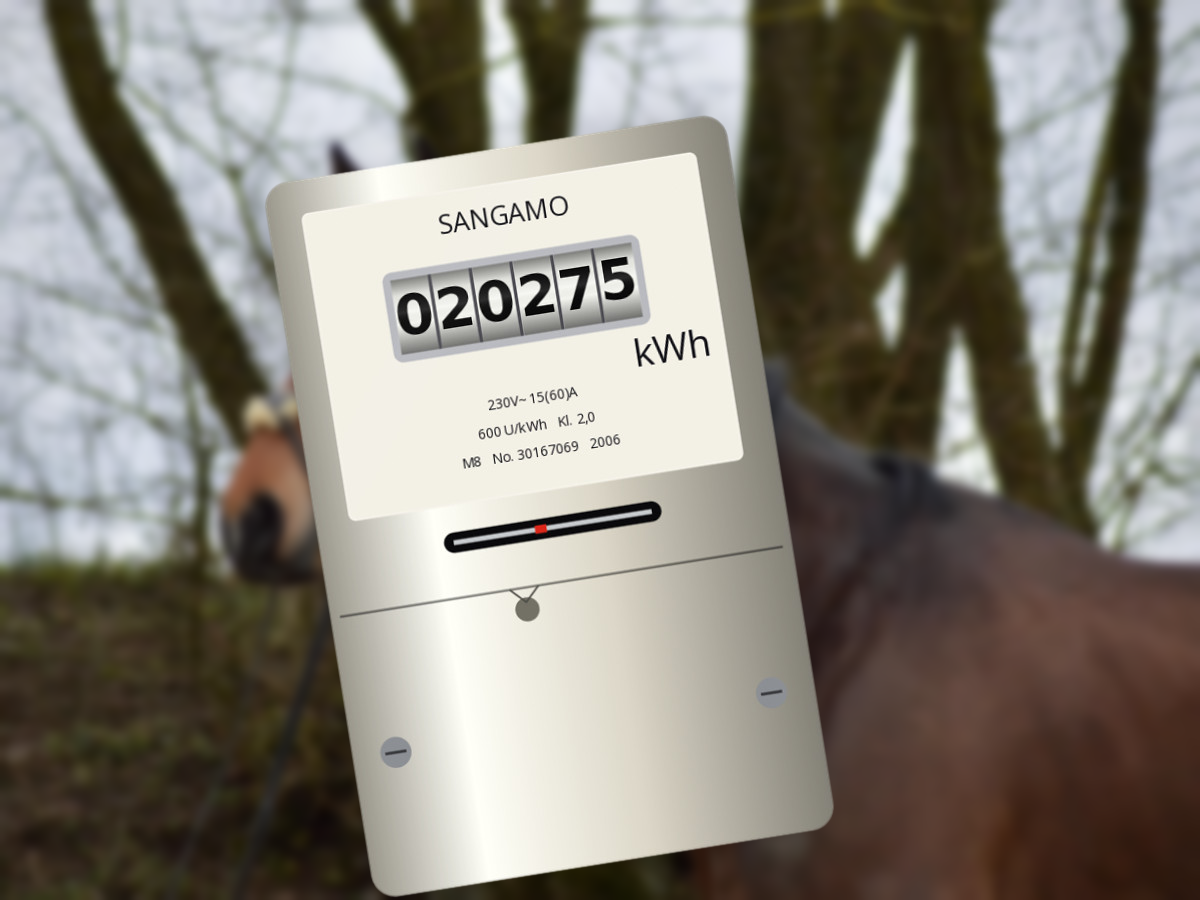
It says {"value": 20275, "unit": "kWh"}
